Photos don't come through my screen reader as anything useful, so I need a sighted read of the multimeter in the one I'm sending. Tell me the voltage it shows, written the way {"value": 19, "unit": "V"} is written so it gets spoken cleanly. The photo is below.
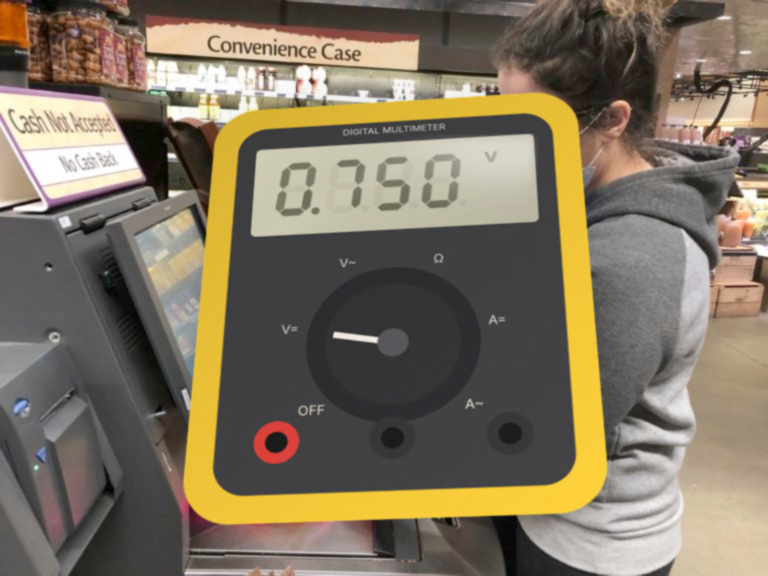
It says {"value": 0.750, "unit": "V"}
